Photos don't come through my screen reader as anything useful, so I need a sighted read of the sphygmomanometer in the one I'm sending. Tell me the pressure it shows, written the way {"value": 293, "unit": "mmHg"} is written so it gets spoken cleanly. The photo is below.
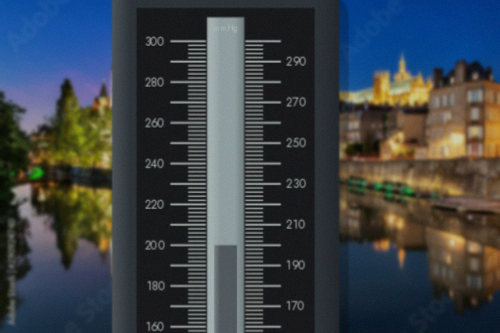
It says {"value": 200, "unit": "mmHg"}
